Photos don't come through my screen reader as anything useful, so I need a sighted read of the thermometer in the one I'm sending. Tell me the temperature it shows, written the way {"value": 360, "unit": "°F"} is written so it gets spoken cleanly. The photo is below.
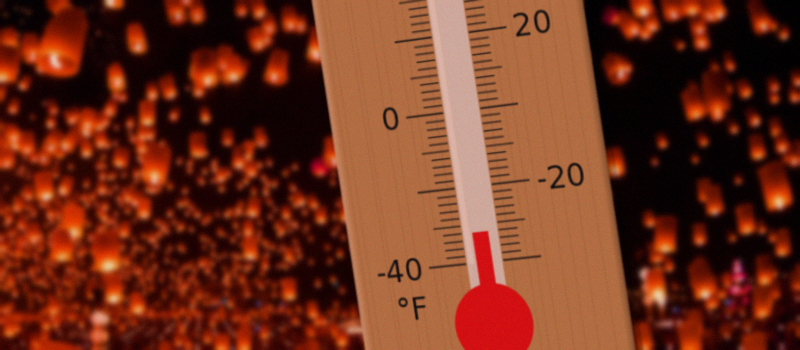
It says {"value": -32, "unit": "°F"}
